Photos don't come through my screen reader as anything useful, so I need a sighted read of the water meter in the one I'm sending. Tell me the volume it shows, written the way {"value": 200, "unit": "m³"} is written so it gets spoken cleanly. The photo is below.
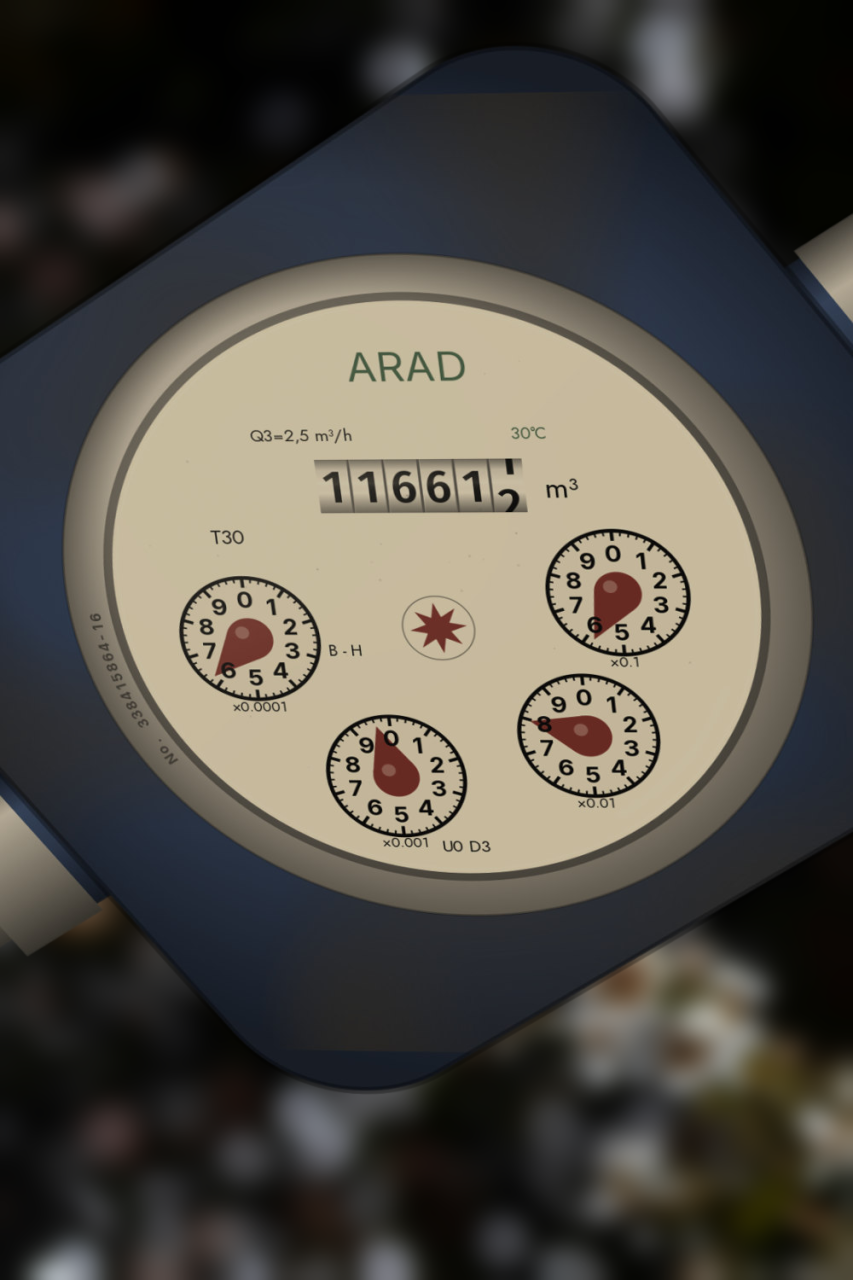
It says {"value": 116611.5796, "unit": "m³"}
